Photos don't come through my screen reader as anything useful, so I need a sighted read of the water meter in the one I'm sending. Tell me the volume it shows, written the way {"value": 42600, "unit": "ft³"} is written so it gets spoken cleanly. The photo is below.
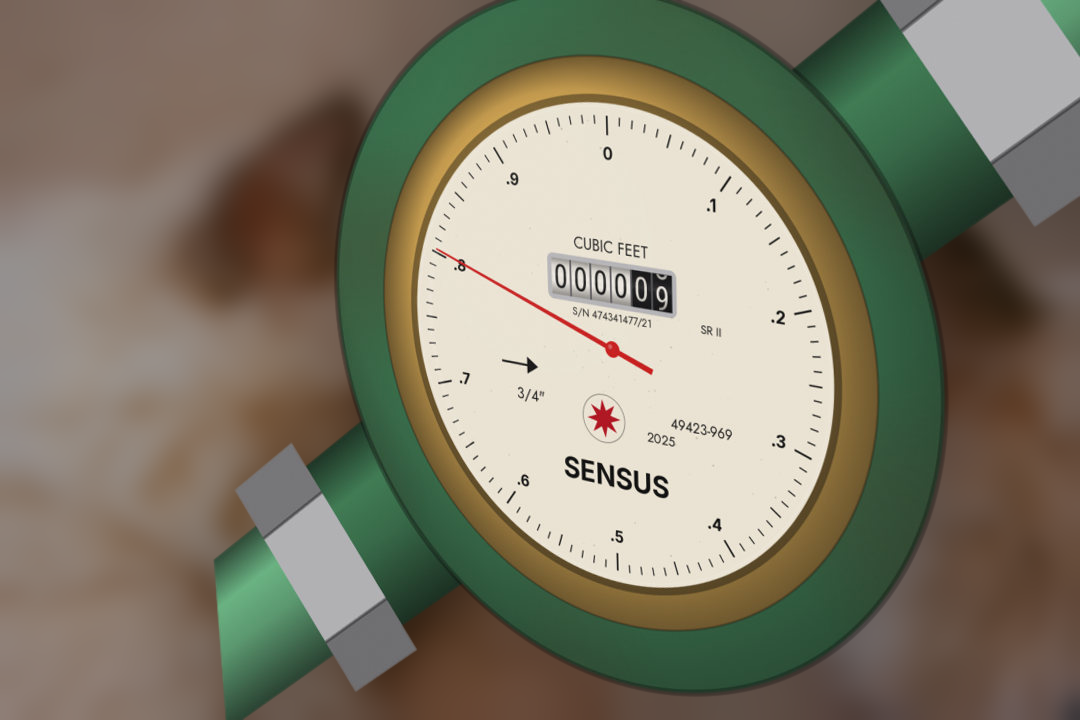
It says {"value": 8.80, "unit": "ft³"}
